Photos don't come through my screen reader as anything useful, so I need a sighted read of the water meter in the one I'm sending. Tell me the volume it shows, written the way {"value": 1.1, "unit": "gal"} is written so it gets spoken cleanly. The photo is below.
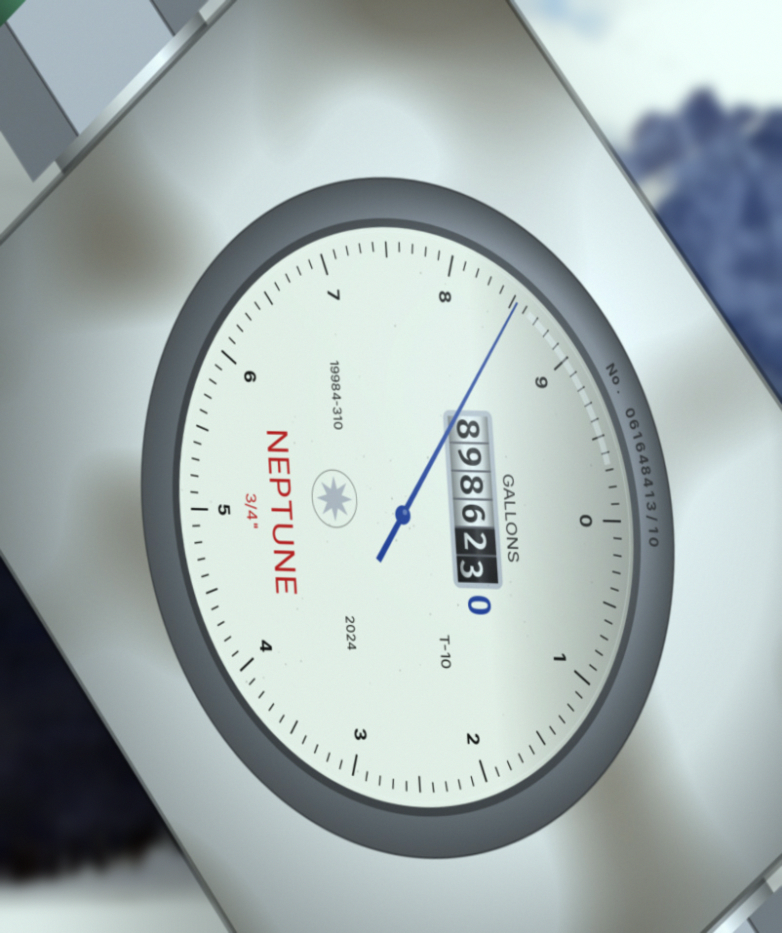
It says {"value": 8986228.5, "unit": "gal"}
